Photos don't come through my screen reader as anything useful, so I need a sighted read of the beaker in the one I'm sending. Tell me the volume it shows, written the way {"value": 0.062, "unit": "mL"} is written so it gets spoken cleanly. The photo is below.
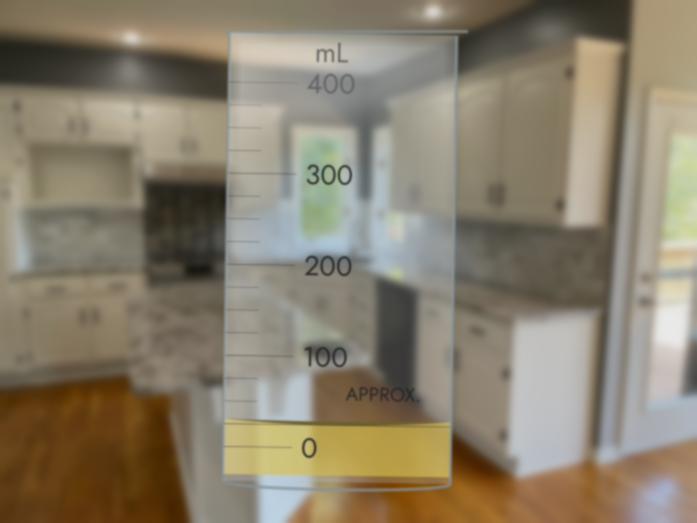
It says {"value": 25, "unit": "mL"}
